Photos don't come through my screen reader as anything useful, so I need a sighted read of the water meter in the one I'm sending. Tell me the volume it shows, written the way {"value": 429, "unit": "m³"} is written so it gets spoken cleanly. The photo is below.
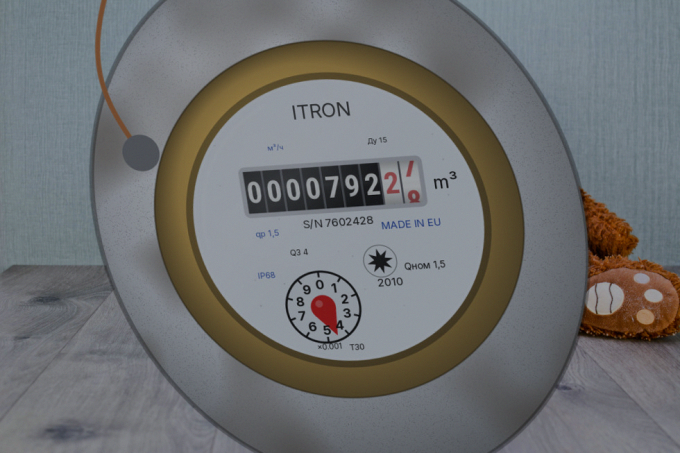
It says {"value": 792.274, "unit": "m³"}
